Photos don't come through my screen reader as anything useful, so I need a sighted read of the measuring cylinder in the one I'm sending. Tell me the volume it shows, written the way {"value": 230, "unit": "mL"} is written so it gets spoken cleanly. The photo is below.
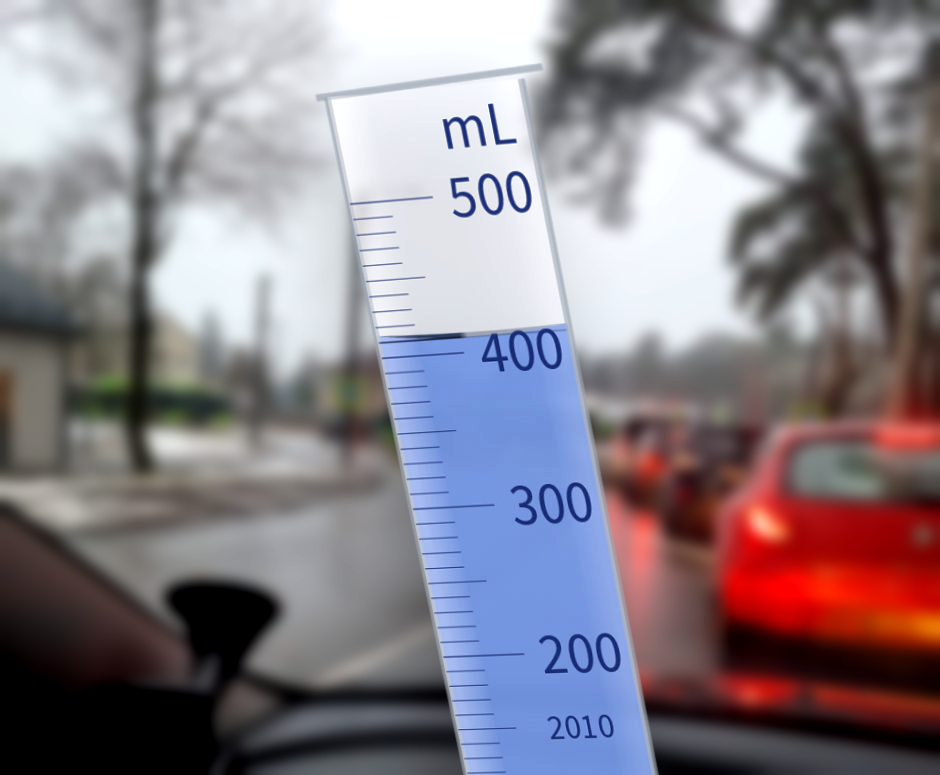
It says {"value": 410, "unit": "mL"}
